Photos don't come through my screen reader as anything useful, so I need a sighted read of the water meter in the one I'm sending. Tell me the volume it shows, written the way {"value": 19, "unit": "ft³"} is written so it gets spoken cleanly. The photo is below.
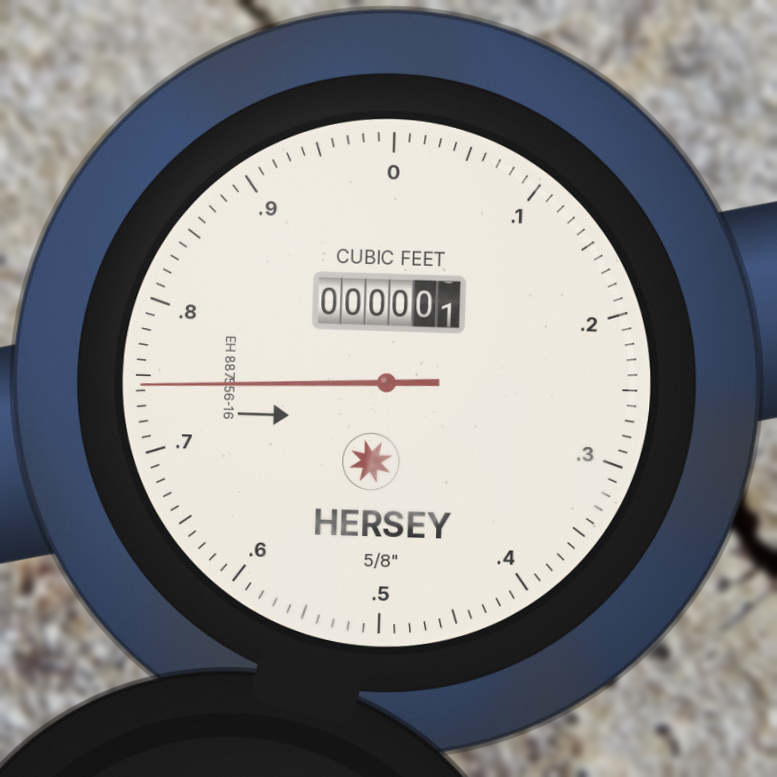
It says {"value": 0.74, "unit": "ft³"}
